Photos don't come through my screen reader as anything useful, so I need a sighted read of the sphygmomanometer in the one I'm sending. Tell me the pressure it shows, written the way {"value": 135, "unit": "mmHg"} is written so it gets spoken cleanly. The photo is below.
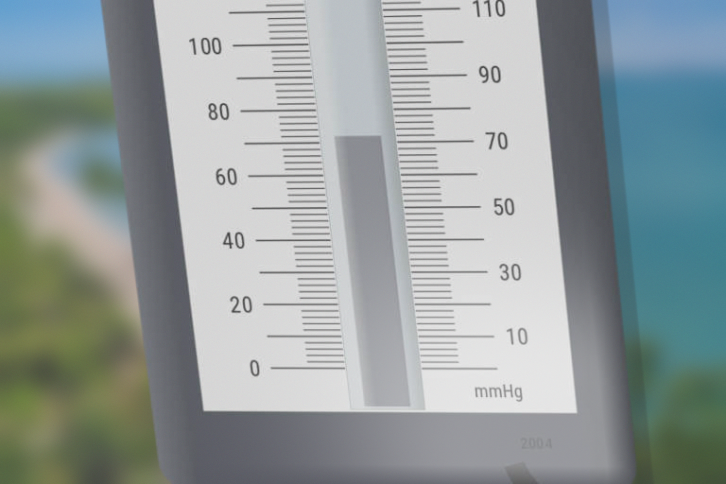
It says {"value": 72, "unit": "mmHg"}
